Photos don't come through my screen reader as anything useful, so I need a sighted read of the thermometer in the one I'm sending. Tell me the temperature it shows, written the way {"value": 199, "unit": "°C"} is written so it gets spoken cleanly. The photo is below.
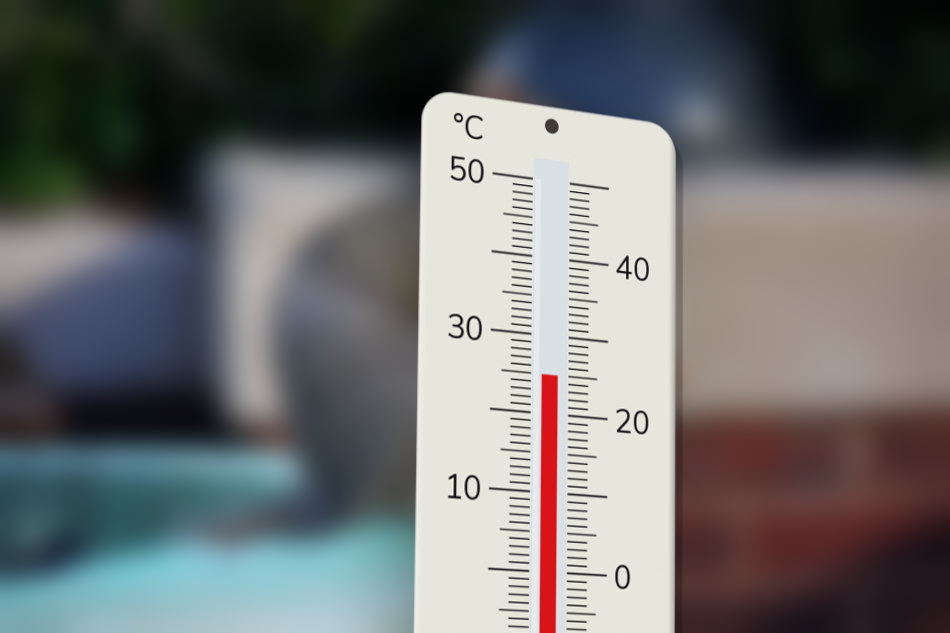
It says {"value": 25, "unit": "°C"}
